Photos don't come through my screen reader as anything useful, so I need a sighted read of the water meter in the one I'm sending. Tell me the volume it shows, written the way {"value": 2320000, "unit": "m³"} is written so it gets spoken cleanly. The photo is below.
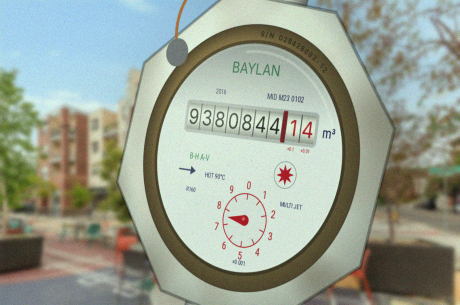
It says {"value": 9380844.147, "unit": "m³"}
